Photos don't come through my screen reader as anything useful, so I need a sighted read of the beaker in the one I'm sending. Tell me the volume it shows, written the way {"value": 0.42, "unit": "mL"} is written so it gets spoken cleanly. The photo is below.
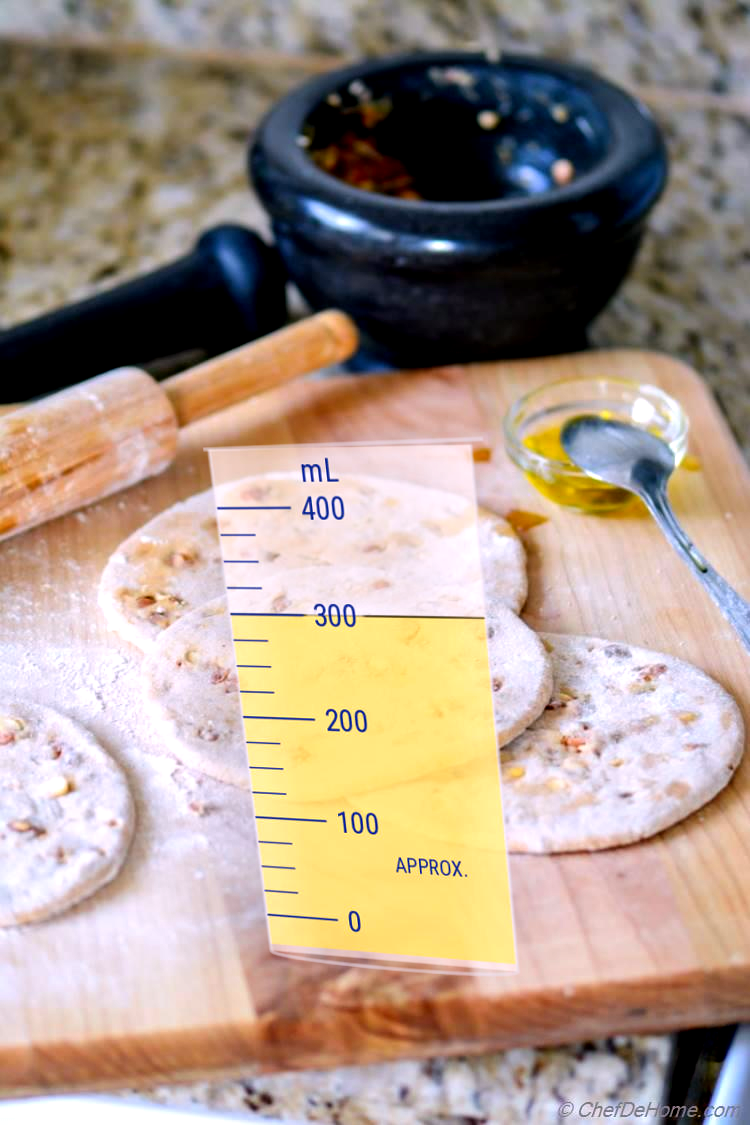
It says {"value": 300, "unit": "mL"}
